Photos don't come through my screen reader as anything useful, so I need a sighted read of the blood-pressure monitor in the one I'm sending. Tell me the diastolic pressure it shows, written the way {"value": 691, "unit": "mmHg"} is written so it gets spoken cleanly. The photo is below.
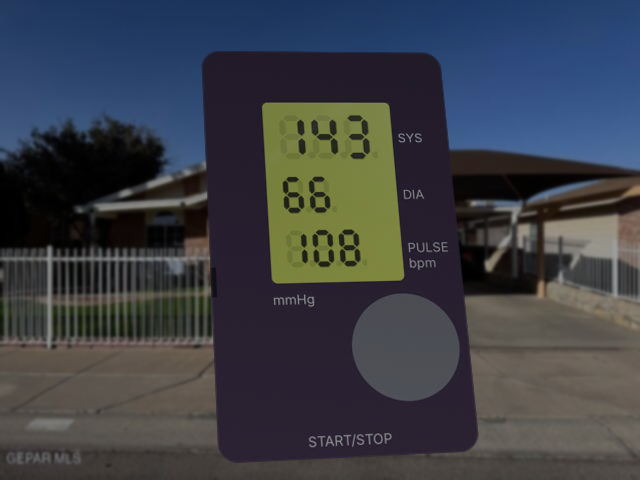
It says {"value": 66, "unit": "mmHg"}
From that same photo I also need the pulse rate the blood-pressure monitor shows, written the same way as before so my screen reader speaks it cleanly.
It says {"value": 108, "unit": "bpm"}
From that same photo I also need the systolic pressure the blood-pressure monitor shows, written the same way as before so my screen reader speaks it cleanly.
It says {"value": 143, "unit": "mmHg"}
